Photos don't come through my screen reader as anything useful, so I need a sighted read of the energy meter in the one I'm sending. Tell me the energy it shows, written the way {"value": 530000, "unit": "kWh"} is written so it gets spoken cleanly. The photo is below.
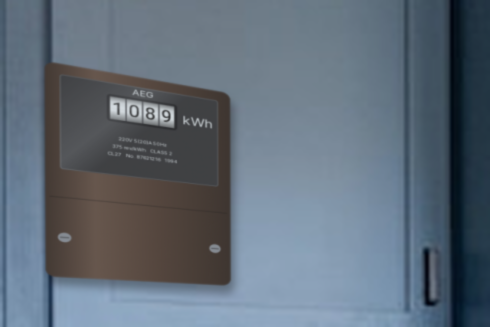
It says {"value": 1089, "unit": "kWh"}
